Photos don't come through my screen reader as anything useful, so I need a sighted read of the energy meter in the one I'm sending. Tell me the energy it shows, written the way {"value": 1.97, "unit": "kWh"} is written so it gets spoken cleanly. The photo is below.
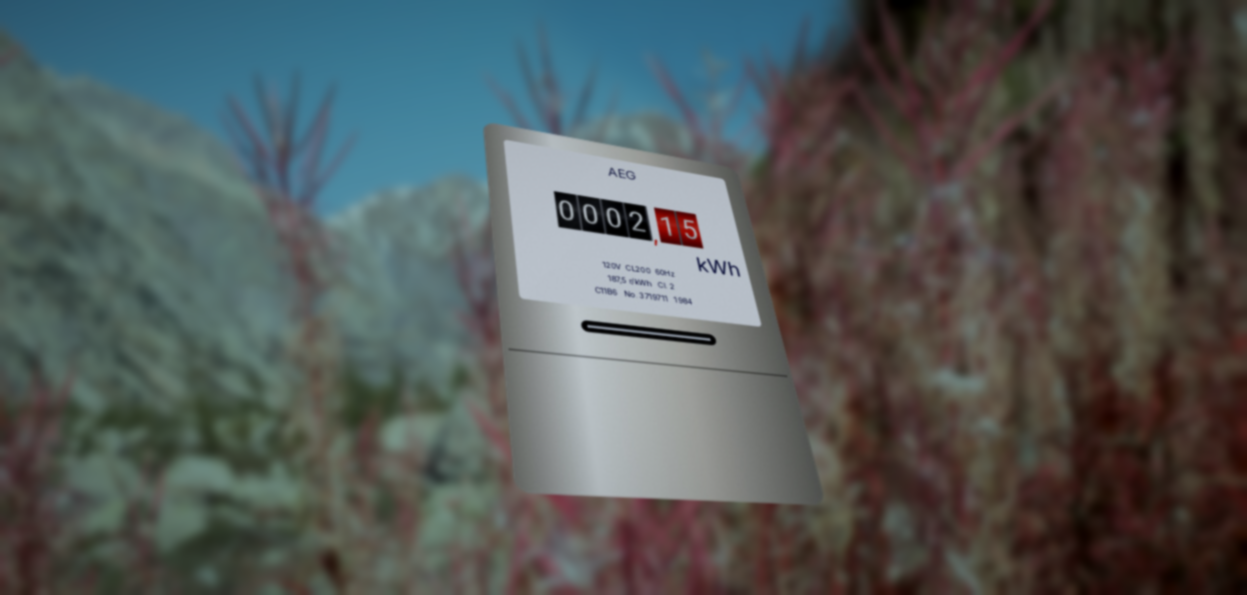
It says {"value": 2.15, "unit": "kWh"}
